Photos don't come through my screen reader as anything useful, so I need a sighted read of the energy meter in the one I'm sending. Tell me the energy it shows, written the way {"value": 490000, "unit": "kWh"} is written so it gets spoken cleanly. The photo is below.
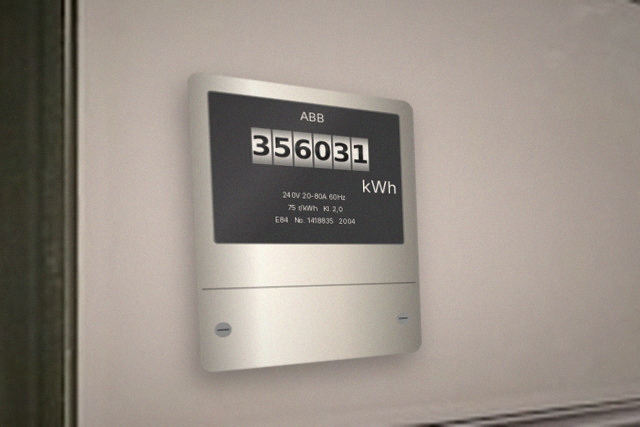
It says {"value": 356031, "unit": "kWh"}
